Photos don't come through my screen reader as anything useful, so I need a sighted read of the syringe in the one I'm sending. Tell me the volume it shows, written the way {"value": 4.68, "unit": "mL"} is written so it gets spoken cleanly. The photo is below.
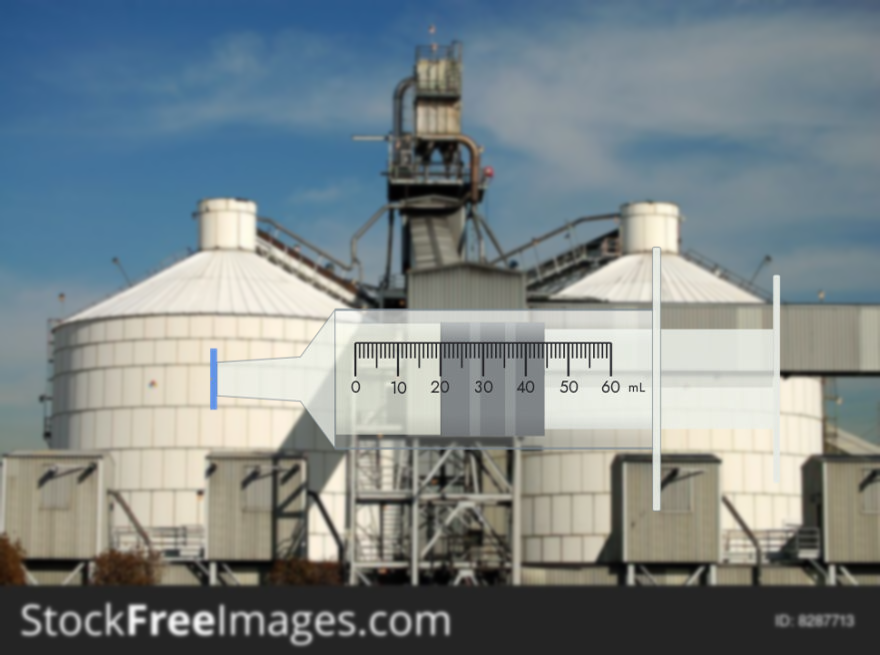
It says {"value": 20, "unit": "mL"}
